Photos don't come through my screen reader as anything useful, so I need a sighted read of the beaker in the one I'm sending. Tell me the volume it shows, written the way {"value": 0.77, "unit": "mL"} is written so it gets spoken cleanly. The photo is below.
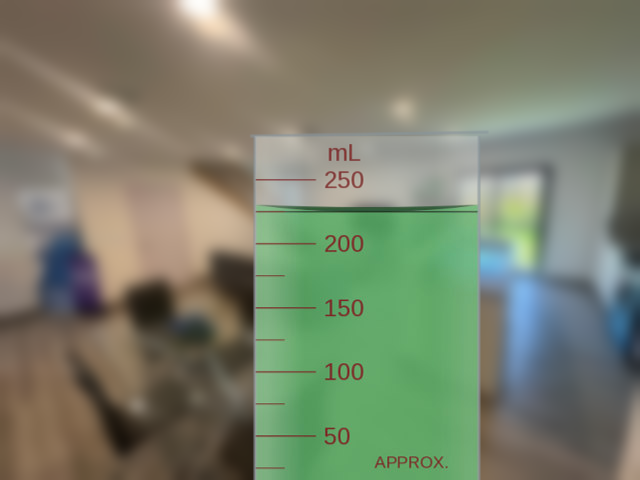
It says {"value": 225, "unit": "mL"}
